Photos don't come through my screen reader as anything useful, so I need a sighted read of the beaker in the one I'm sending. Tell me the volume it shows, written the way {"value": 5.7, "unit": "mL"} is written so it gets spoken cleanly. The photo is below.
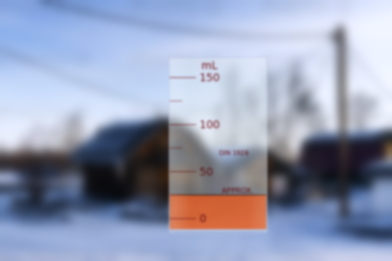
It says {"value": 25, "unit": "mL"}
